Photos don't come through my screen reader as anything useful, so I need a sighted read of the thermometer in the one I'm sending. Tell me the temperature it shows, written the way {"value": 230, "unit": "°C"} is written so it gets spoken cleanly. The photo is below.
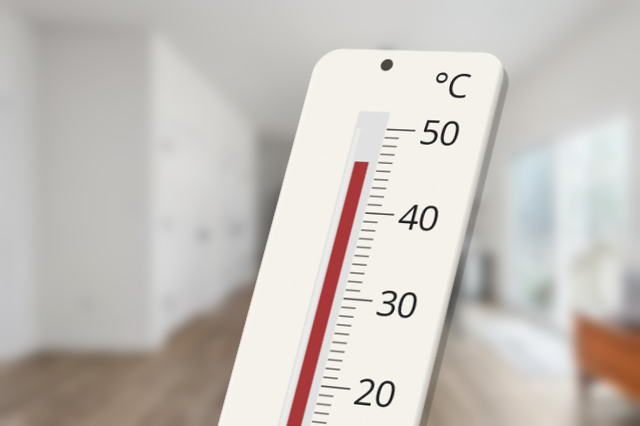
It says {"value": 46, "unit": "°C"}
